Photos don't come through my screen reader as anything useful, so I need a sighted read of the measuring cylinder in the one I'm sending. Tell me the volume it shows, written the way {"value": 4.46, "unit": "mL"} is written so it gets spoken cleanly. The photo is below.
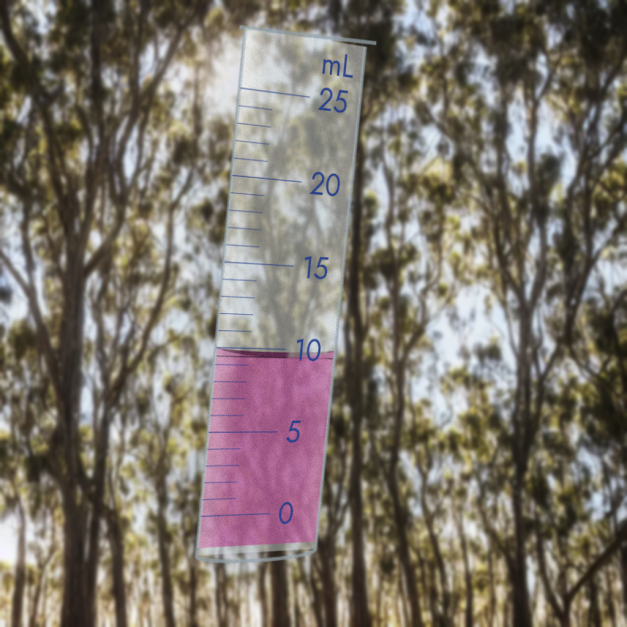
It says {"value": 9.5, "unit": "mL"}
